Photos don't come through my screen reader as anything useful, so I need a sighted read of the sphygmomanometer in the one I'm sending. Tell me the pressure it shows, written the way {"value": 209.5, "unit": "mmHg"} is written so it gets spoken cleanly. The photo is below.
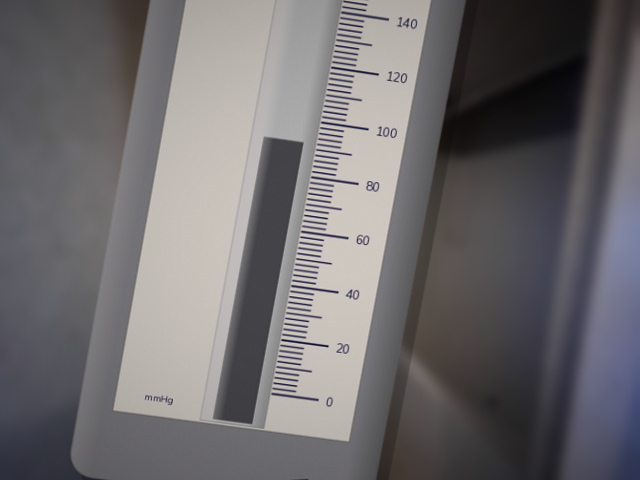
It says {"value": 92, "unit": "mmHg"}
